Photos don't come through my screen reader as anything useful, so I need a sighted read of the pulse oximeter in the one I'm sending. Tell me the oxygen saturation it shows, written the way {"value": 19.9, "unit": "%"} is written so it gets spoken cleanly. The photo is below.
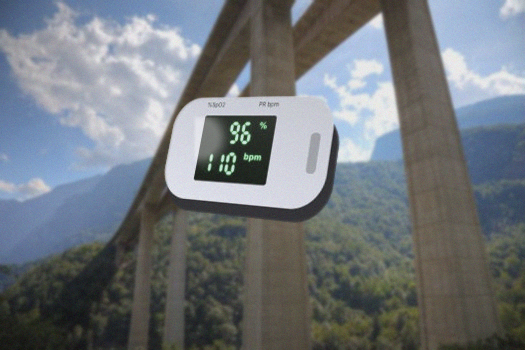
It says {"value": 96, "unit": "%"}
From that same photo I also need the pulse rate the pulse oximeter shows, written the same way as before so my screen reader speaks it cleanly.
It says {"value": 110, "unit": "bpm"}
